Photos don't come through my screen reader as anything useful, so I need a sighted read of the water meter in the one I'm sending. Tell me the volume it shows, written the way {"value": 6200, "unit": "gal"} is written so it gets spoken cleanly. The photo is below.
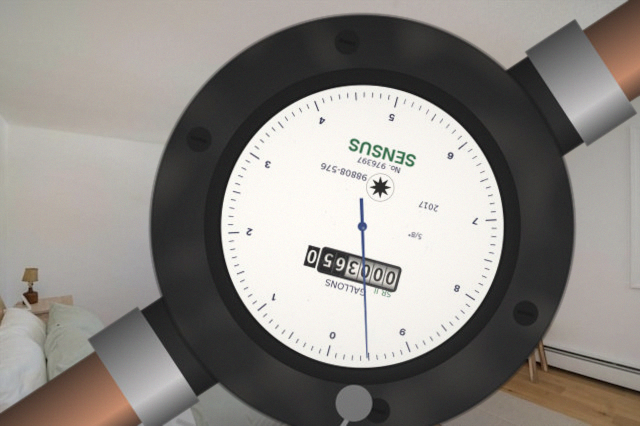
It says {"value": 3649.5, "unit": "gal"}
